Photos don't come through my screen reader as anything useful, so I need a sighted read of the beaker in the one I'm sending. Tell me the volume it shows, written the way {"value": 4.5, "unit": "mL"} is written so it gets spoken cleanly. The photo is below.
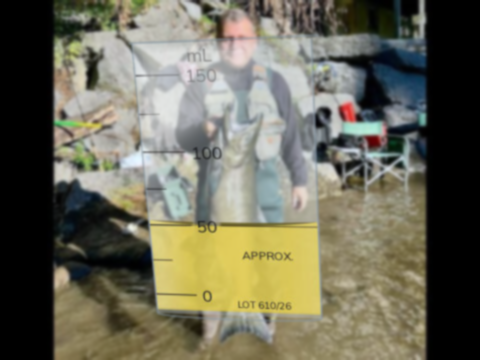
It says {"value": 50, "unit": "mL"}
